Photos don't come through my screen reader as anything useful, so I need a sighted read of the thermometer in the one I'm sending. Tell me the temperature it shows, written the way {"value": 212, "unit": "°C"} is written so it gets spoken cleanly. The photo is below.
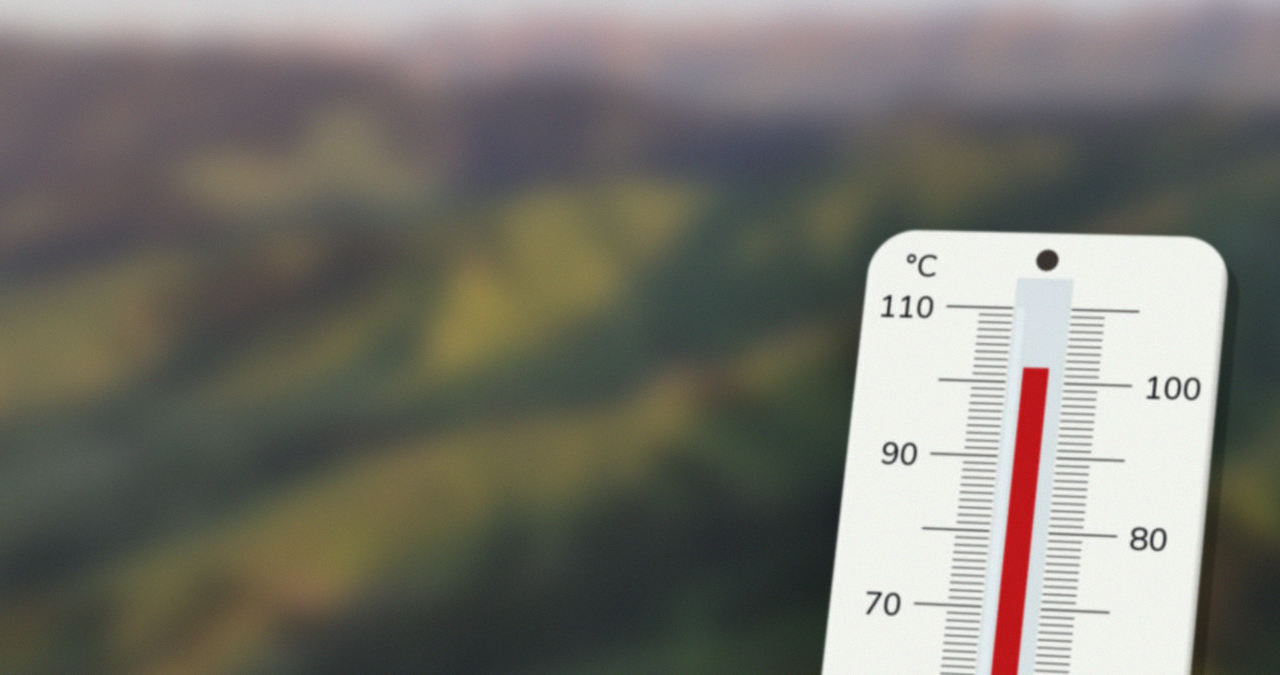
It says {"value": 102, "unit": "°C"}
